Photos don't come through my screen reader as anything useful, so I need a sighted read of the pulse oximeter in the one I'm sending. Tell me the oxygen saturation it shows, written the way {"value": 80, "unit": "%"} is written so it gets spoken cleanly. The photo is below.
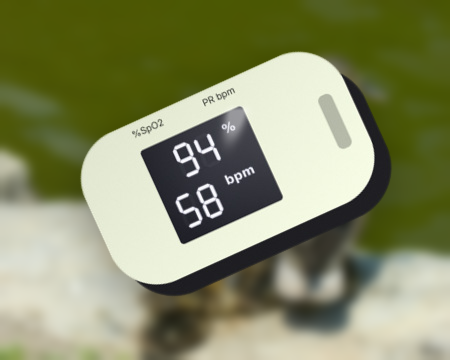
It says {"value": 94, "unit": "%"}
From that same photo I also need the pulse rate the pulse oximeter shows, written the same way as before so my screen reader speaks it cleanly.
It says {"value": 58, "unit": "bpm"}
